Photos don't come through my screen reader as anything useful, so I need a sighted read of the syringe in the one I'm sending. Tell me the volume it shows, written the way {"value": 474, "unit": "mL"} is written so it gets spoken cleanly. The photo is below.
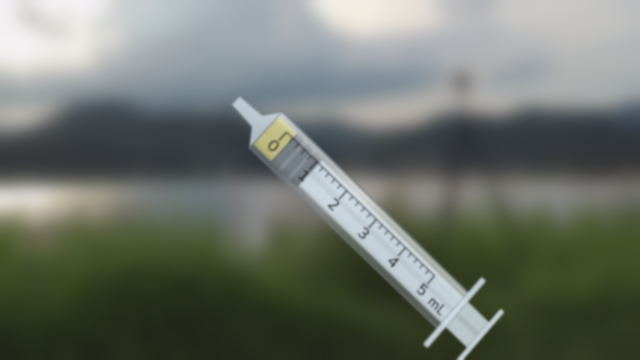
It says {"value": 0.2, "unit": "mL"}
